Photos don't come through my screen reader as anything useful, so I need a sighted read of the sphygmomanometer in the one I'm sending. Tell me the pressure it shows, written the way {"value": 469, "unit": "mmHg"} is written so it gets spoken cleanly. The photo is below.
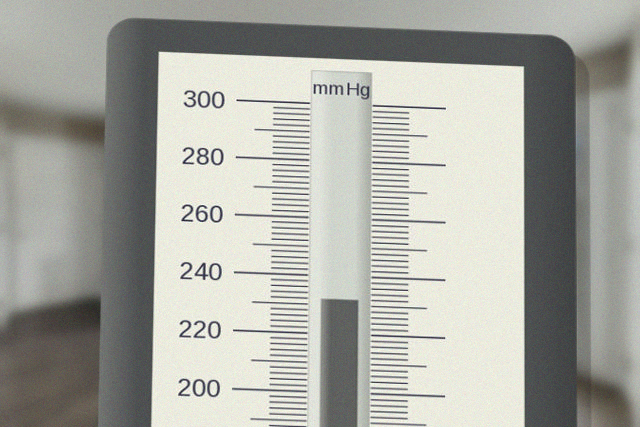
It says {"value": 232, "unit": "mmHg"}
